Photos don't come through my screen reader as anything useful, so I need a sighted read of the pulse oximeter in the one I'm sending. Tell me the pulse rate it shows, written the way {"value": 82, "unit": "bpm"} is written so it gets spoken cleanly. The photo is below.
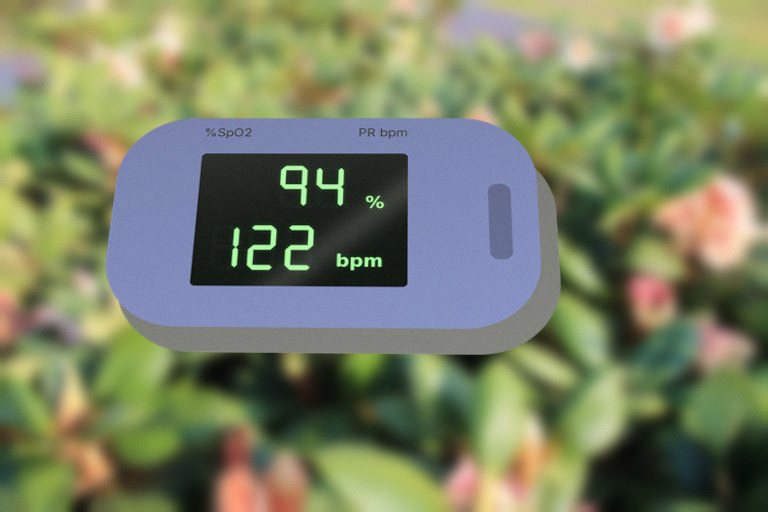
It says {"value": 122, "unit": "bpm"}
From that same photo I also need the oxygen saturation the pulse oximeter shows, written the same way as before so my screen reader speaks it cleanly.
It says {"value": 94, "unit": "%"}
